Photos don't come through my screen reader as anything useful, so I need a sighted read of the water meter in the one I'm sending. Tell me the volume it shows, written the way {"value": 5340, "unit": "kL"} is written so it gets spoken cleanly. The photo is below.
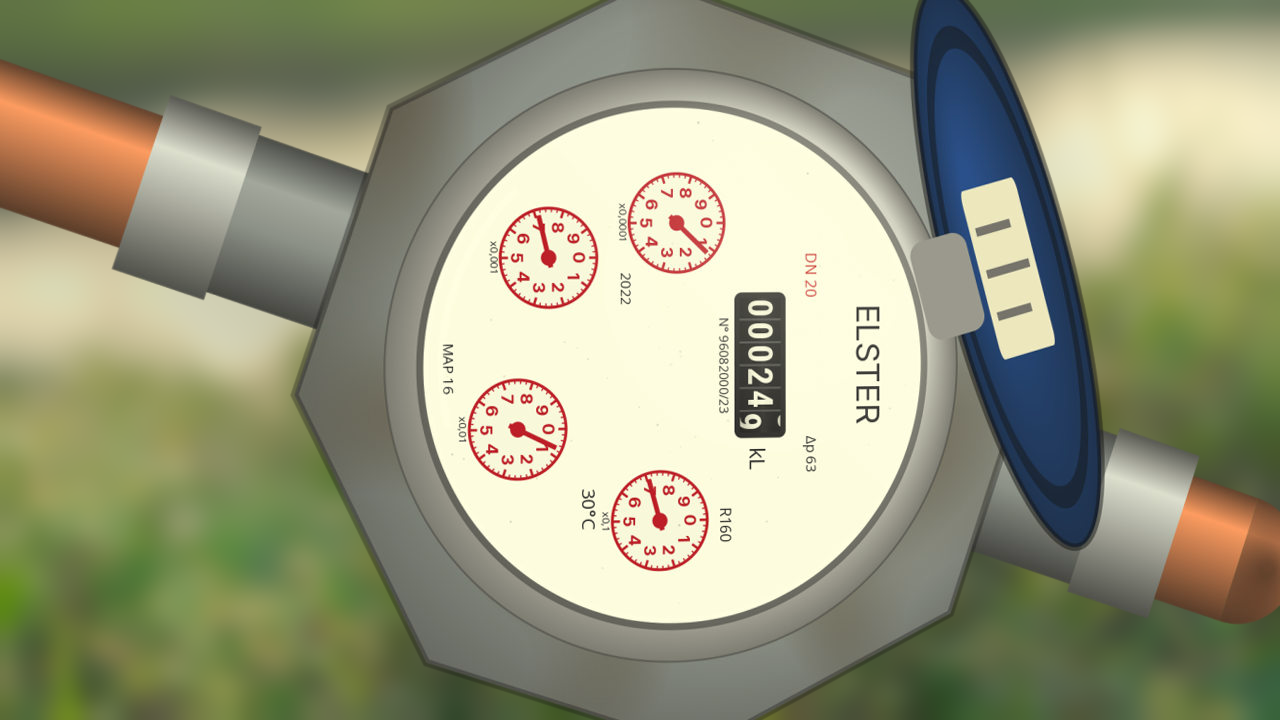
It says {"value": 248.7071, "unit": "kL"}
